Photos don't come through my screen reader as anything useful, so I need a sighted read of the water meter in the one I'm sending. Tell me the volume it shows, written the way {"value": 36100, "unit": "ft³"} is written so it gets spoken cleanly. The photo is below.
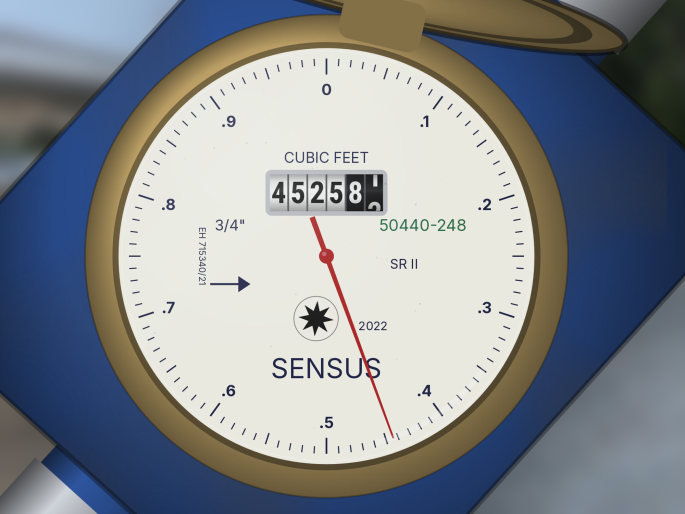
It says {"value": 452581.44, "unit": "ft³"}
